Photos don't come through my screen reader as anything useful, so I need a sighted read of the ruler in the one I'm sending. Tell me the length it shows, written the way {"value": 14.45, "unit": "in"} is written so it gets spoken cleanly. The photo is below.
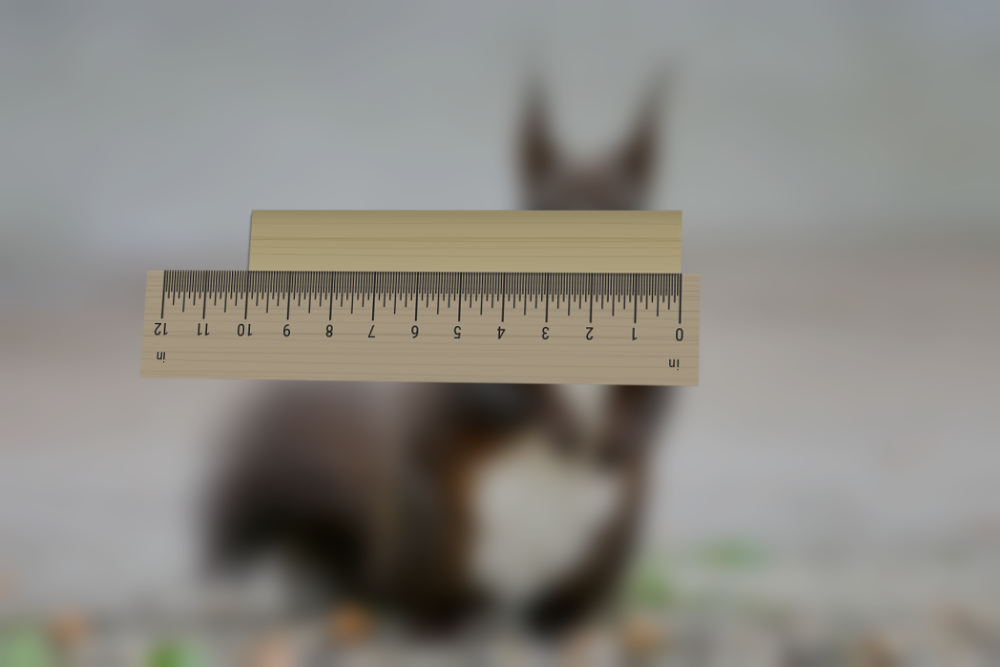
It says {"value": 10, "unit": "in"}
